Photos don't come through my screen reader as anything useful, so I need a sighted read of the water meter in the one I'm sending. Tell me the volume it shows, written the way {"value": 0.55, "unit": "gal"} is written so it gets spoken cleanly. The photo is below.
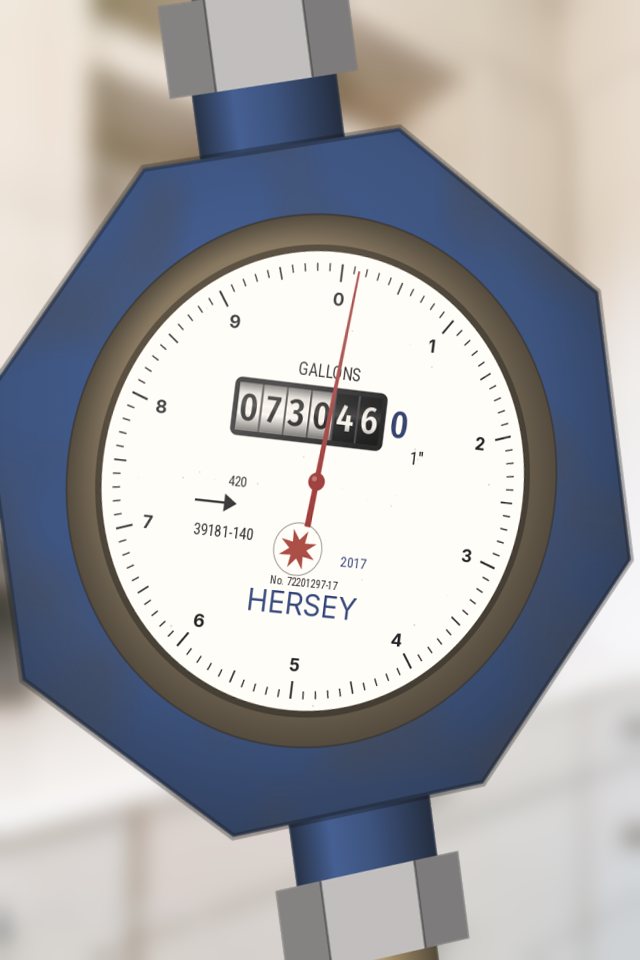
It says {"value": 730460.1, "unit": "gal"}
